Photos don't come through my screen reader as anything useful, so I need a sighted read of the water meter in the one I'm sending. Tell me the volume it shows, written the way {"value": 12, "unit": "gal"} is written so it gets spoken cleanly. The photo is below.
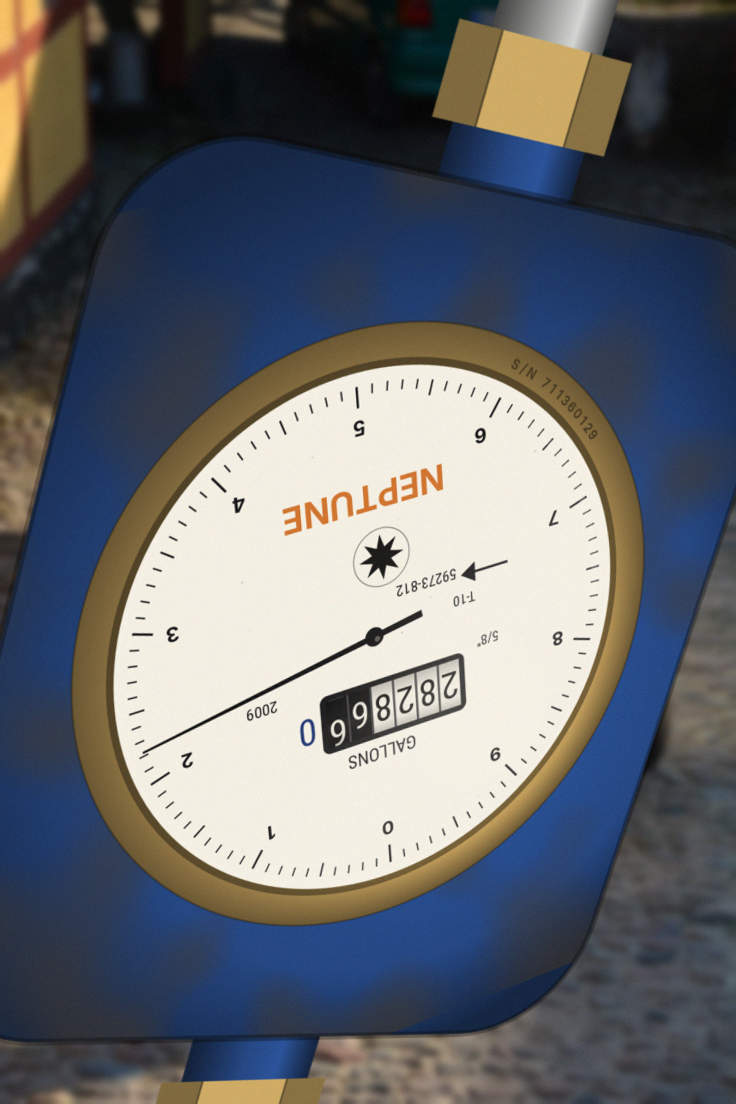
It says {"value": 2828662.2, "unit": "gal"}
